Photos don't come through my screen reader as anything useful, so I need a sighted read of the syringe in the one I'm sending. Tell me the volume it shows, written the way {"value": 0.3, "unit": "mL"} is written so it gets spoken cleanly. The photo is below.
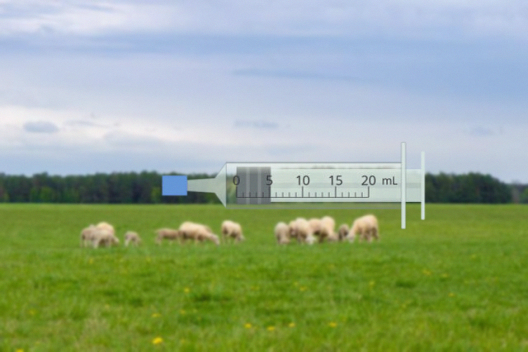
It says {"value": 0, "unit": "mL"}
